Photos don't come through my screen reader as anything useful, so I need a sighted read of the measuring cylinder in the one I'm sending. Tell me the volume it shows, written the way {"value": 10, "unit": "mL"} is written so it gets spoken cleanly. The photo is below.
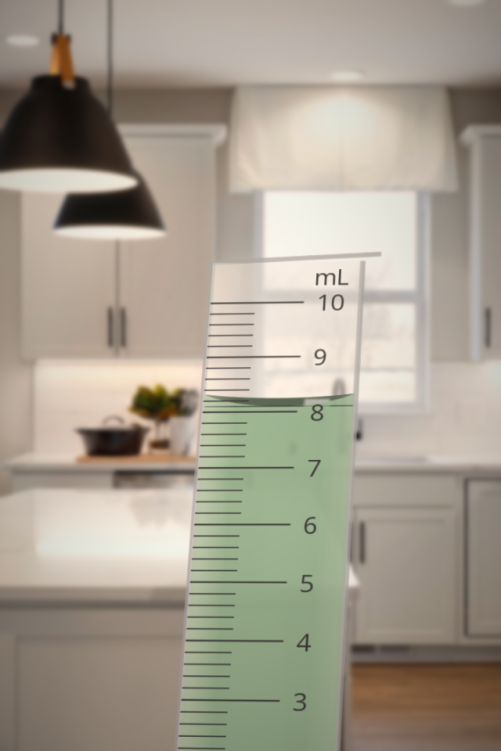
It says {"value": 8.1, "unit": "mL"}
